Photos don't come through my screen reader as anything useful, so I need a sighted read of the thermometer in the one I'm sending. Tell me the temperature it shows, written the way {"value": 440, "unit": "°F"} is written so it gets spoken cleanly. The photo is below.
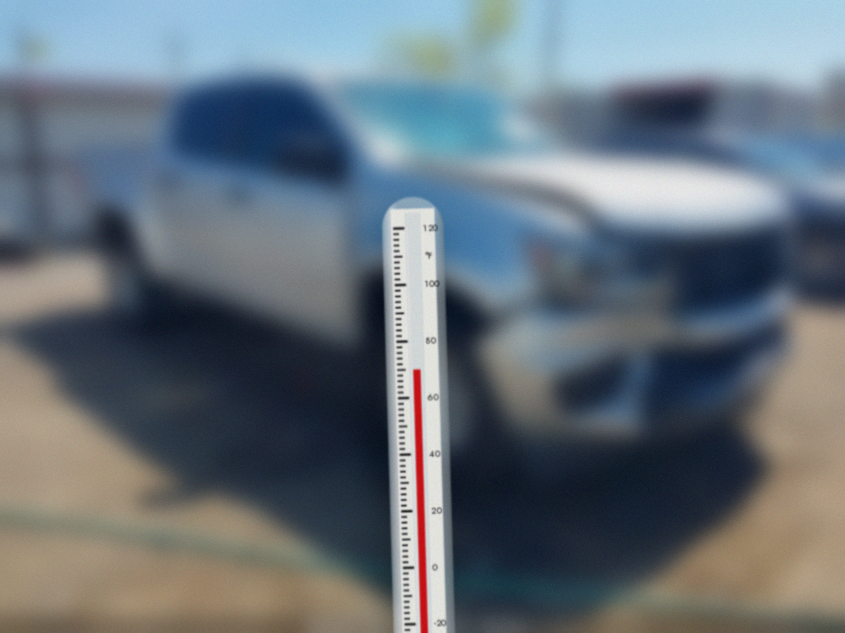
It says {"value": 70, "unit": "°F"}
